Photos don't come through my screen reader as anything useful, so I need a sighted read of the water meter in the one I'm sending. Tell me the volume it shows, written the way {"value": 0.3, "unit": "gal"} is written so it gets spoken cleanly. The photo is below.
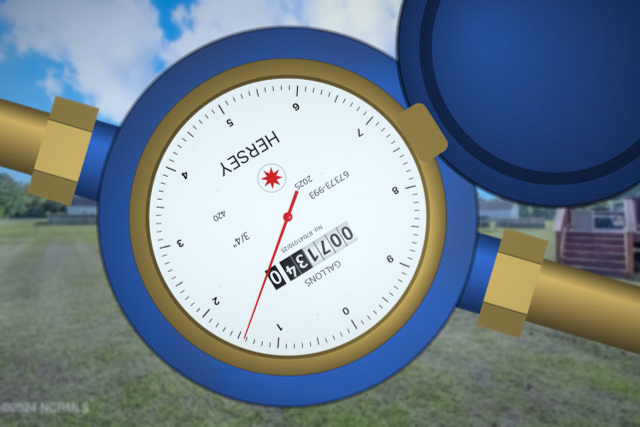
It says {"value": 71341.4, "unit": "gal"}
